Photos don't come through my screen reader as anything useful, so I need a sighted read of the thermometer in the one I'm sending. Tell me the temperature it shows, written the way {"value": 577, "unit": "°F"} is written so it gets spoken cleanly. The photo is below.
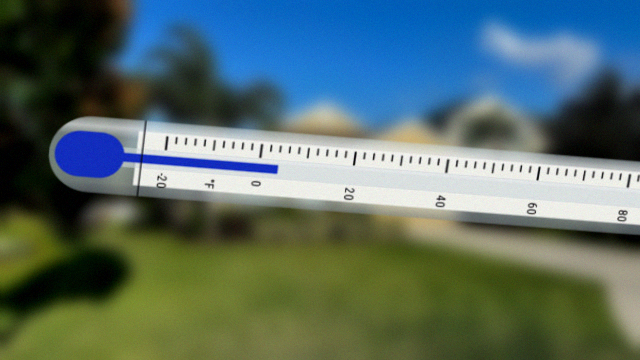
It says {"value": 4, "unit": "°F"}
